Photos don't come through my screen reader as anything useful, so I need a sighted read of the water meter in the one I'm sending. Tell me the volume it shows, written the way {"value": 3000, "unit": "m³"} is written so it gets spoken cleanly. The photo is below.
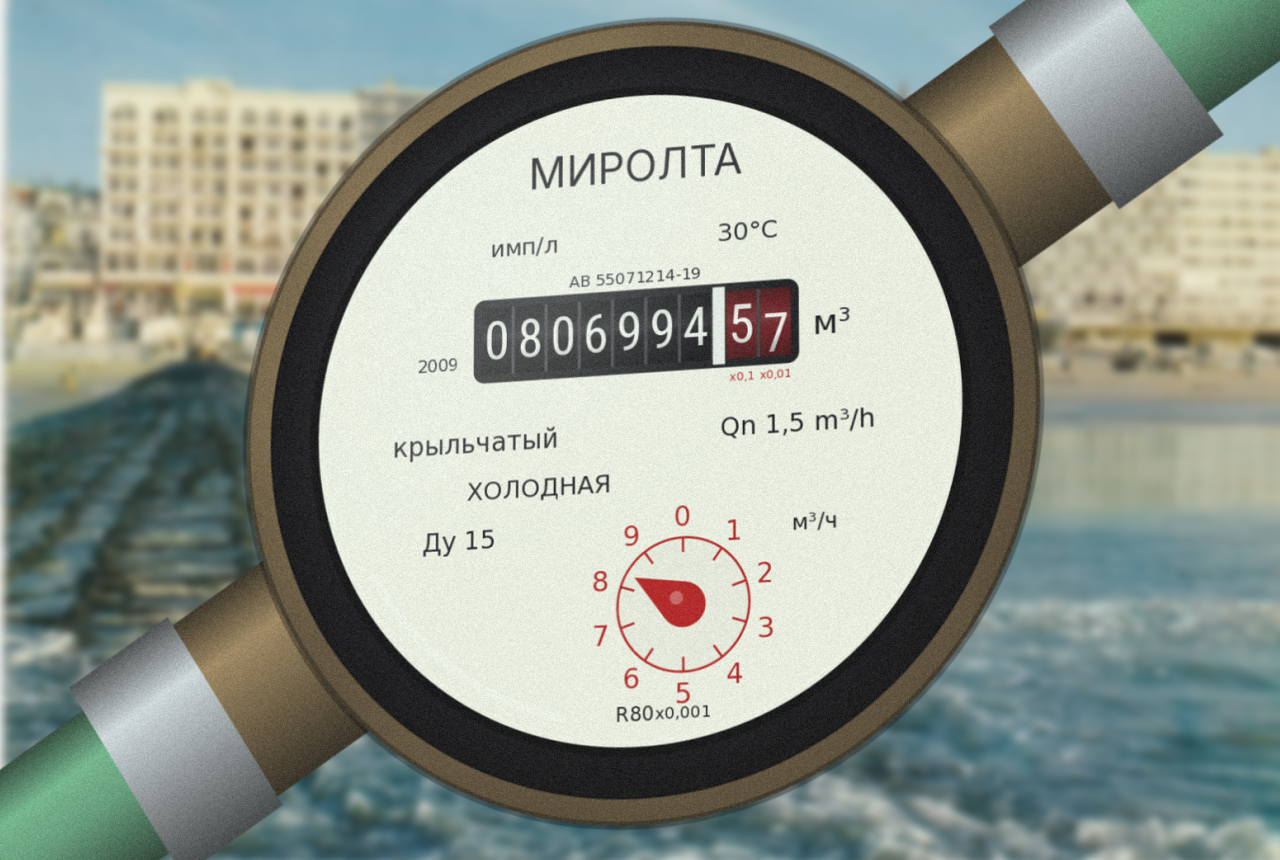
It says {"value": 806994.568, "unit": "m³"}
